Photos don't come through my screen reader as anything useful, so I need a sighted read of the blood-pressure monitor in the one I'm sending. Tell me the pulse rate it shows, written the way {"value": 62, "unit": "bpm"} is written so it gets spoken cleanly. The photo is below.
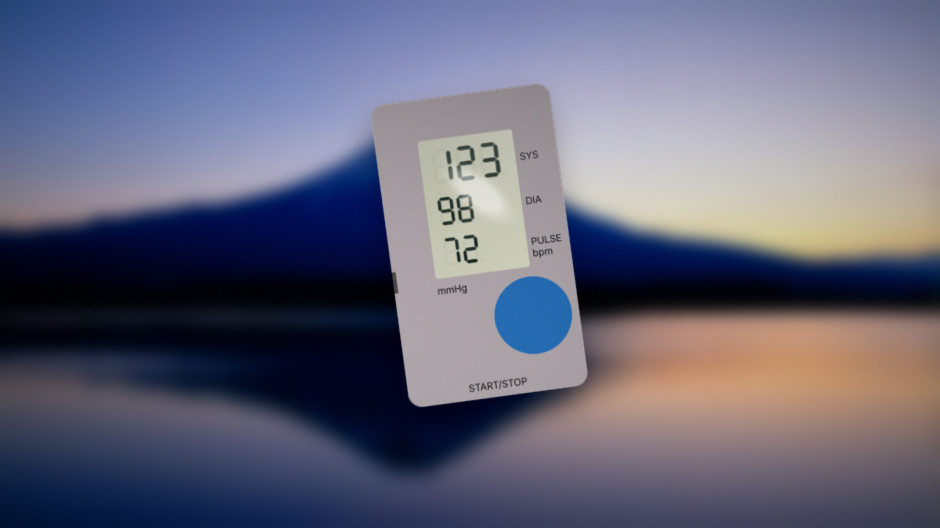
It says {"value": 72, "unit": "bpm"}
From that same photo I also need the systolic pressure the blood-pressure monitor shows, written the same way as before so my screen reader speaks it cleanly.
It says {"value": 123, "unit": "mmHg"}
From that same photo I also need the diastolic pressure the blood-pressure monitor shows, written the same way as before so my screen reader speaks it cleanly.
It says {"value": 98, "unit": "mmHg"}
